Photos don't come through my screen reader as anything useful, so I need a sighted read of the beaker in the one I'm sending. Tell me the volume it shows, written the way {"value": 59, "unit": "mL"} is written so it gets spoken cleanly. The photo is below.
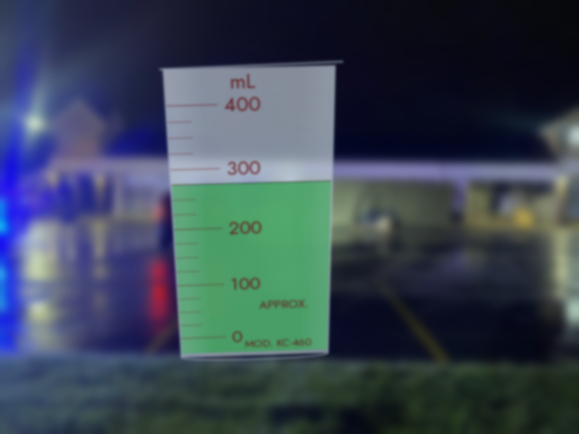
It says {"value": 275, "unit": "mL"}
